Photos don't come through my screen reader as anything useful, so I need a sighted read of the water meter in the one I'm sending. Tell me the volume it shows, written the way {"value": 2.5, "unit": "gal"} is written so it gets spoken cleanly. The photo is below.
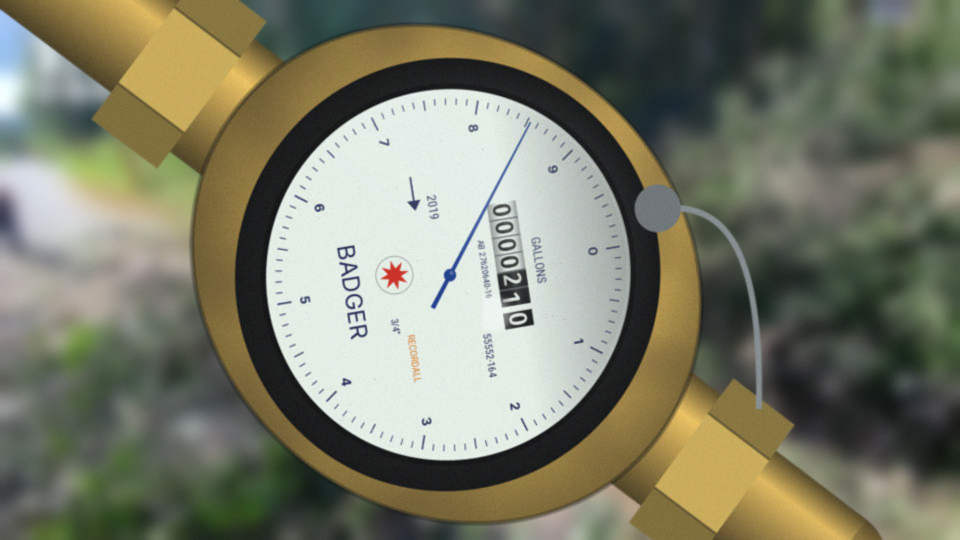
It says {"value": 208.5, "unit": "gal"}
